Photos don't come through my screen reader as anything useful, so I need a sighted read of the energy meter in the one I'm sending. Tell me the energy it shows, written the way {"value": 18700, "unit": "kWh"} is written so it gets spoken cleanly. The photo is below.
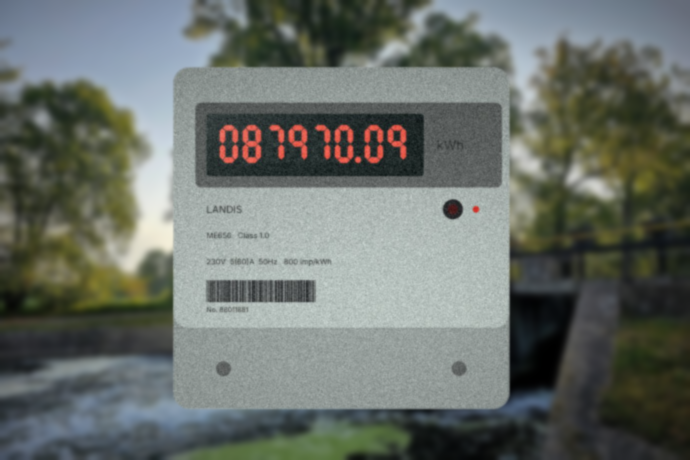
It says {"value": 87970.09, "unit": "kWh"}
